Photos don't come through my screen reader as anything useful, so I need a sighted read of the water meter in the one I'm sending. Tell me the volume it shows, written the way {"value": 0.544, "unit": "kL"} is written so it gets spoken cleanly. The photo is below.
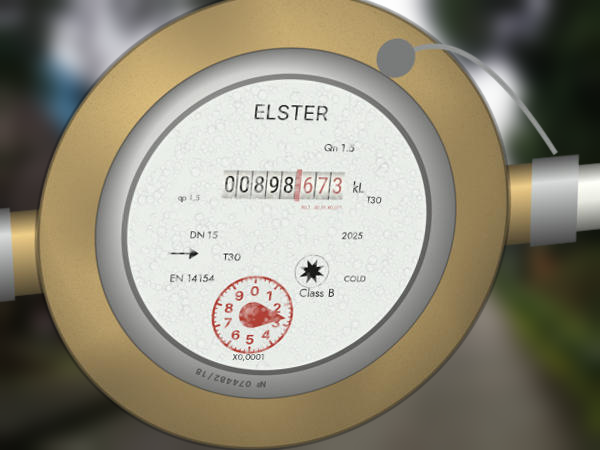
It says {"value": 898.6732, "unit": "kL"}
